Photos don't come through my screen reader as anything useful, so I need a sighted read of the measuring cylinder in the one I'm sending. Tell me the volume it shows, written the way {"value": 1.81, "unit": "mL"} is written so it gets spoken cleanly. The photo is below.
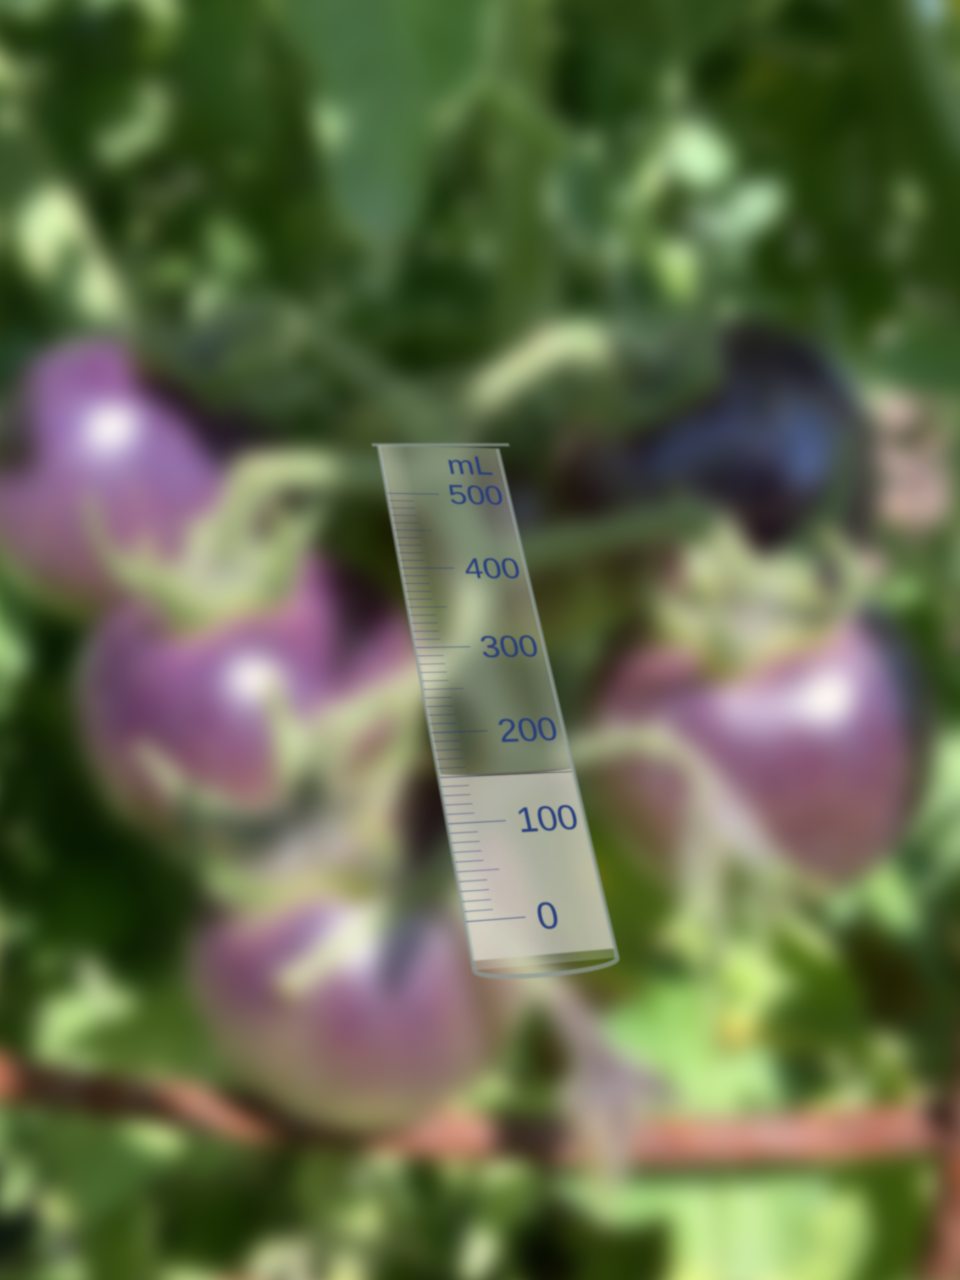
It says {"value": 150, "unit": "mL"}
